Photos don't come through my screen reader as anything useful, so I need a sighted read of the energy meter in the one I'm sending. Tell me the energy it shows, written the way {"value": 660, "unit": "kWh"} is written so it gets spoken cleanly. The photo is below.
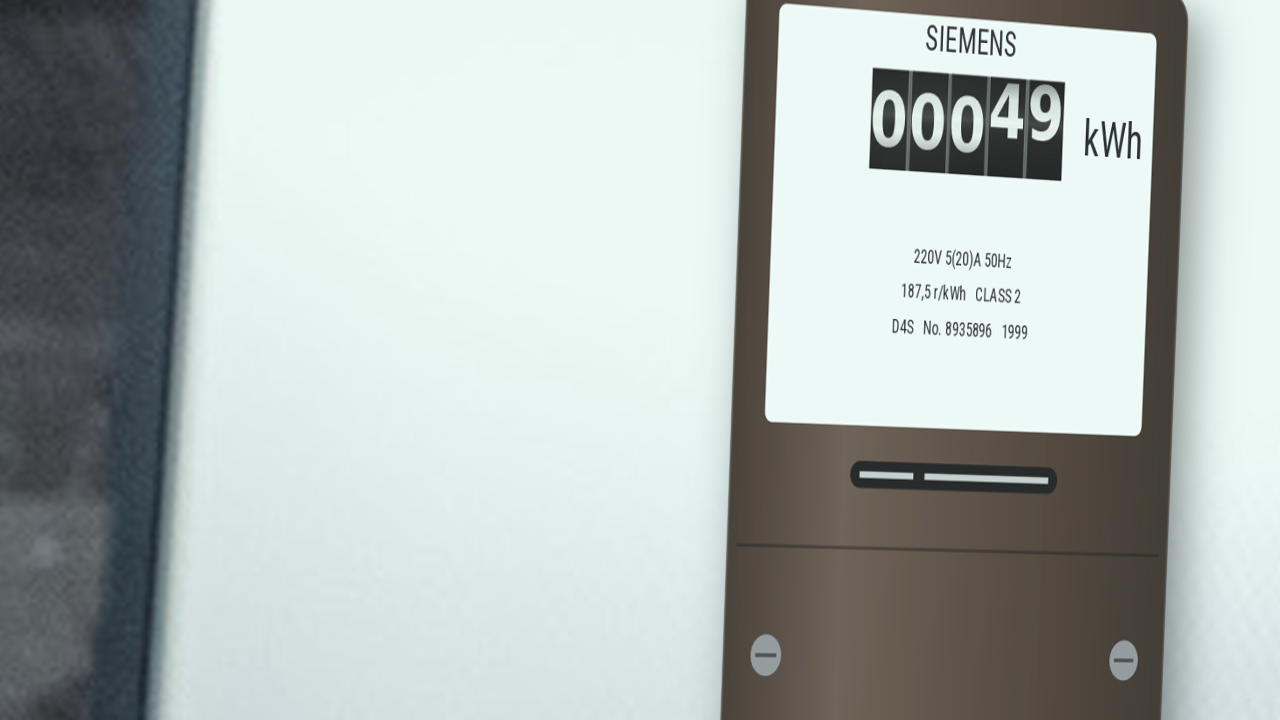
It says {"value": 49, "unit": "kWh"}
